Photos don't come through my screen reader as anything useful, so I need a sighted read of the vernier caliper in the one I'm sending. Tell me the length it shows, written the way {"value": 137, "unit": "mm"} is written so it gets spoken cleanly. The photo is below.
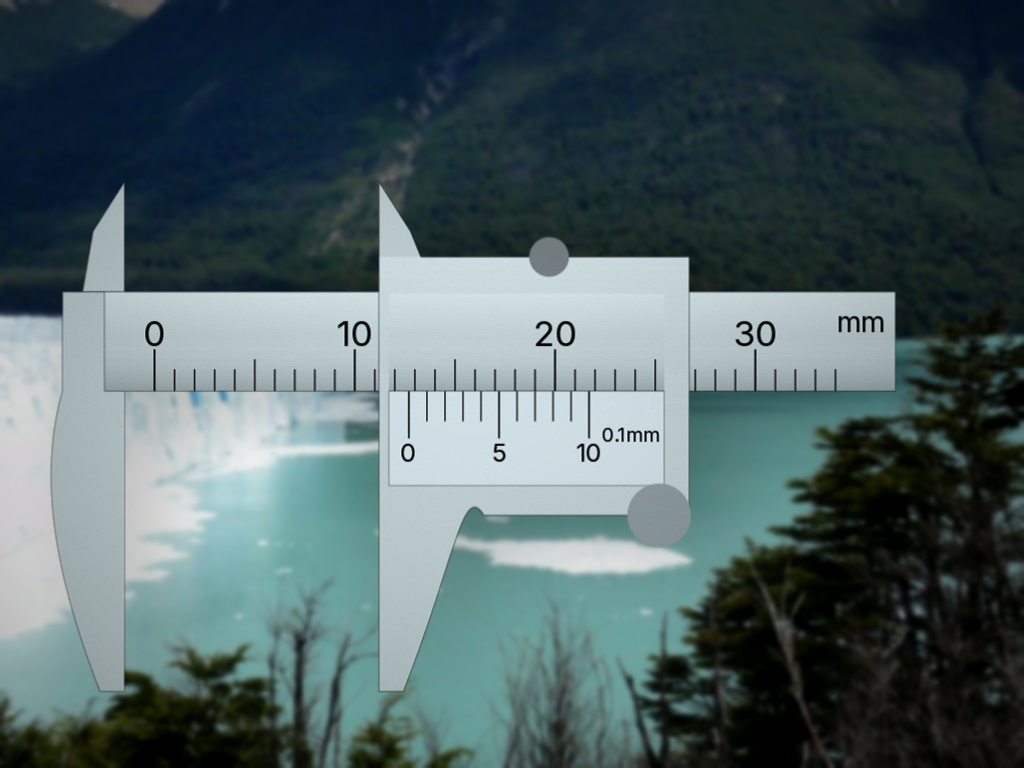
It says {"value": 12.7, "unit": "mm"}
